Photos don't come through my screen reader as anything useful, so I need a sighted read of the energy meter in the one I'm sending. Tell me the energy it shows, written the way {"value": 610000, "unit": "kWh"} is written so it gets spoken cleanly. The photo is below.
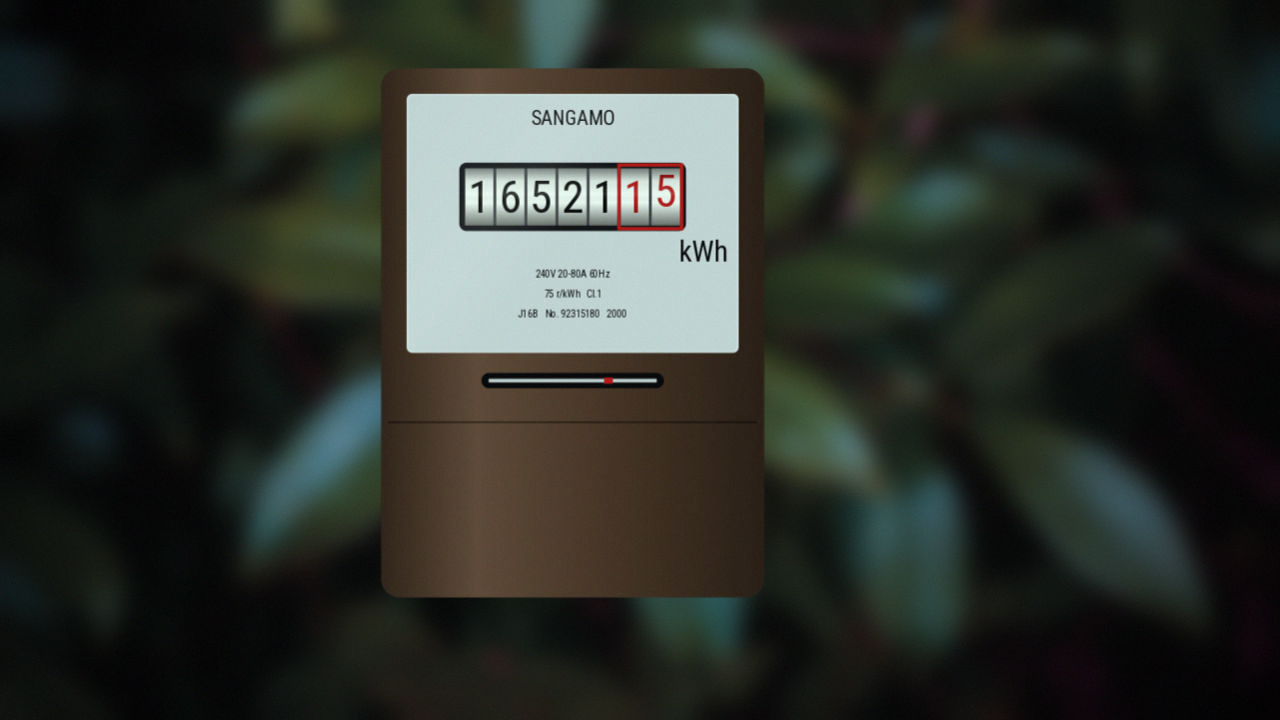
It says {"value": 16521.15, "unit": "kWh"}
